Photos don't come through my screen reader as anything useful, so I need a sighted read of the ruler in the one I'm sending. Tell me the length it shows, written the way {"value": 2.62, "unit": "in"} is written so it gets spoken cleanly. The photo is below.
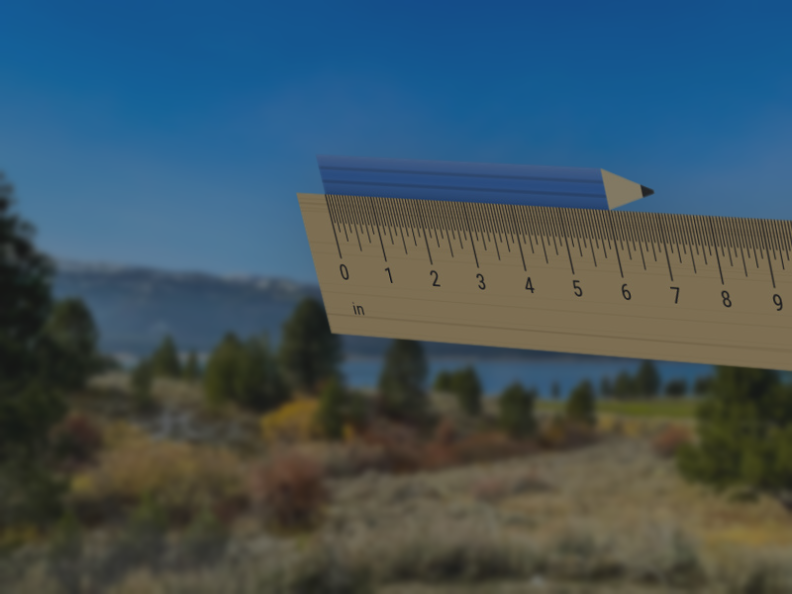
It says {"value": 7, "unit": "in"}
